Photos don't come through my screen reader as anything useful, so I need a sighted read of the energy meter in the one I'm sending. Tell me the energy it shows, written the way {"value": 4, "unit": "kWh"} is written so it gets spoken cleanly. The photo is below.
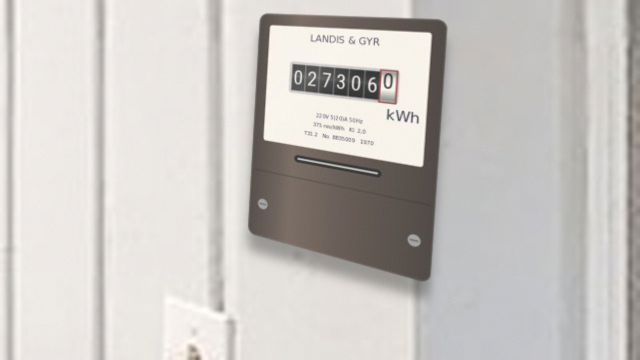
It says {"value": 27306.0, "unit": "kWh"}
